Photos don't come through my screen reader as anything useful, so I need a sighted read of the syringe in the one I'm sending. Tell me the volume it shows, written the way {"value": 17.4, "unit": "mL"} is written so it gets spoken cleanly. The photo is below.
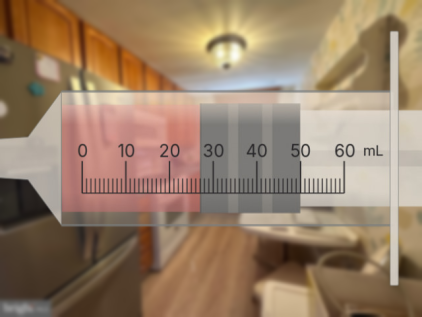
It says {"value": 27, "unit": "mL"}
